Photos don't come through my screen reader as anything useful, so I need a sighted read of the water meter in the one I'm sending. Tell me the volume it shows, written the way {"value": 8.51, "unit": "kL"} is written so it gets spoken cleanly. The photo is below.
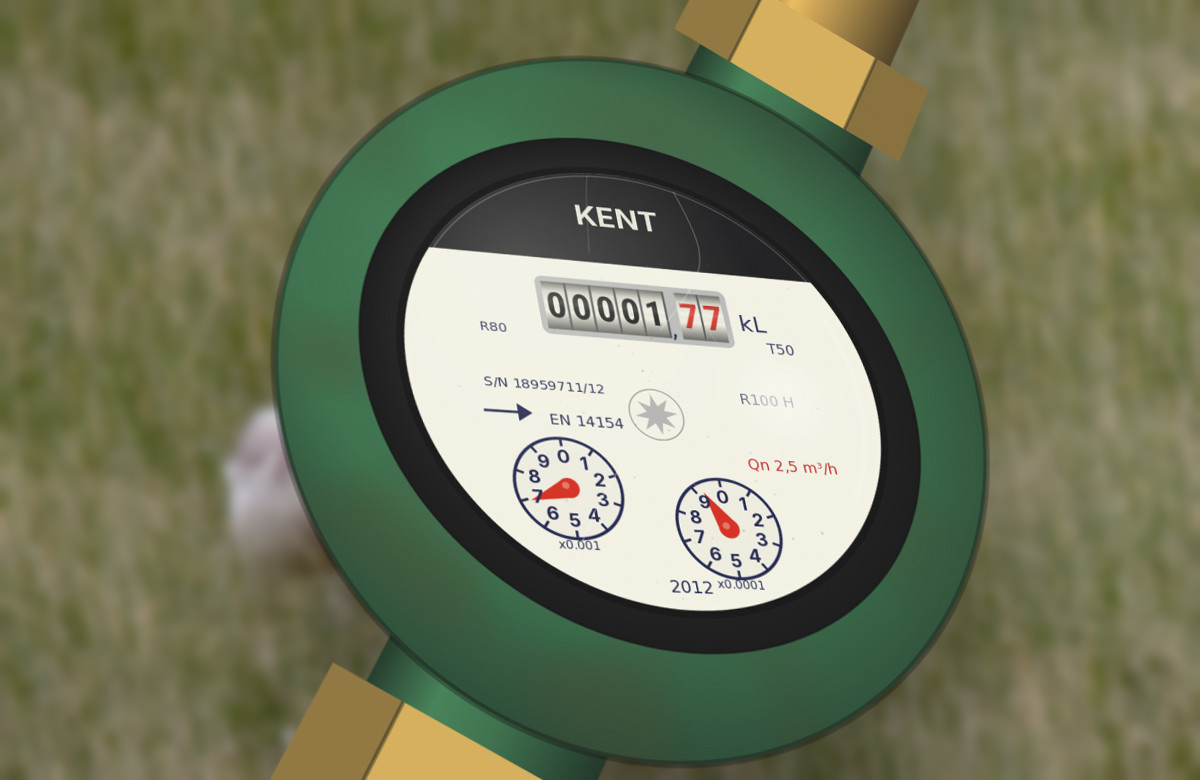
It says {"value": 1.7769, "unit": "kL"}
